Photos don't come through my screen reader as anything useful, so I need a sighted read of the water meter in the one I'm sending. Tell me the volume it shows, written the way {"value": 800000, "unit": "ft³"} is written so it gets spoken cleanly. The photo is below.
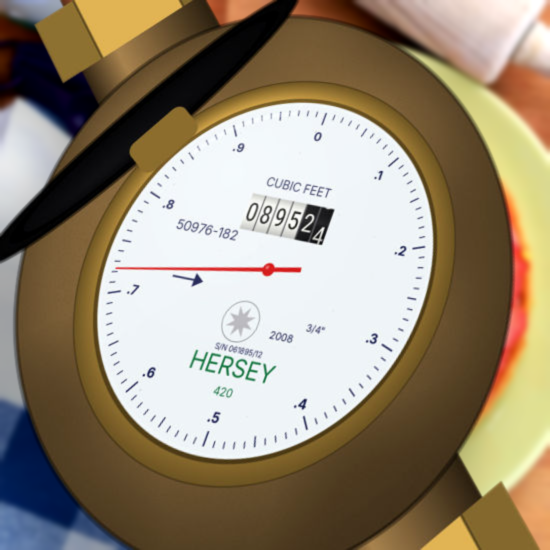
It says {"value": 89523.72, "unit": "ft³"}
